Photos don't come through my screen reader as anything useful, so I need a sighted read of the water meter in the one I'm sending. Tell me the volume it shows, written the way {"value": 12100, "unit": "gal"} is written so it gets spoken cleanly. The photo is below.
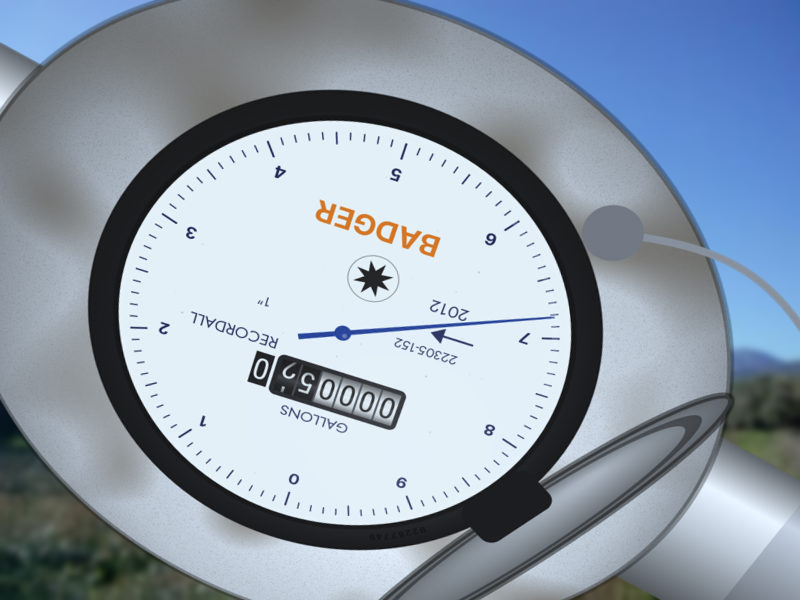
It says {"value": 516.8, "unit": "gal"}
